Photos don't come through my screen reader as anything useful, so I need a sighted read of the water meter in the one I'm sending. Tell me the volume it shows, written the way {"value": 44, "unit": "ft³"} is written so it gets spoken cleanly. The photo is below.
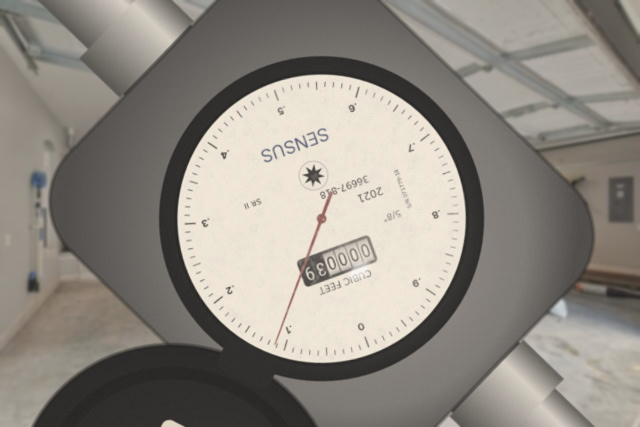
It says {"value": 39.11, "unit": "ft³"}
